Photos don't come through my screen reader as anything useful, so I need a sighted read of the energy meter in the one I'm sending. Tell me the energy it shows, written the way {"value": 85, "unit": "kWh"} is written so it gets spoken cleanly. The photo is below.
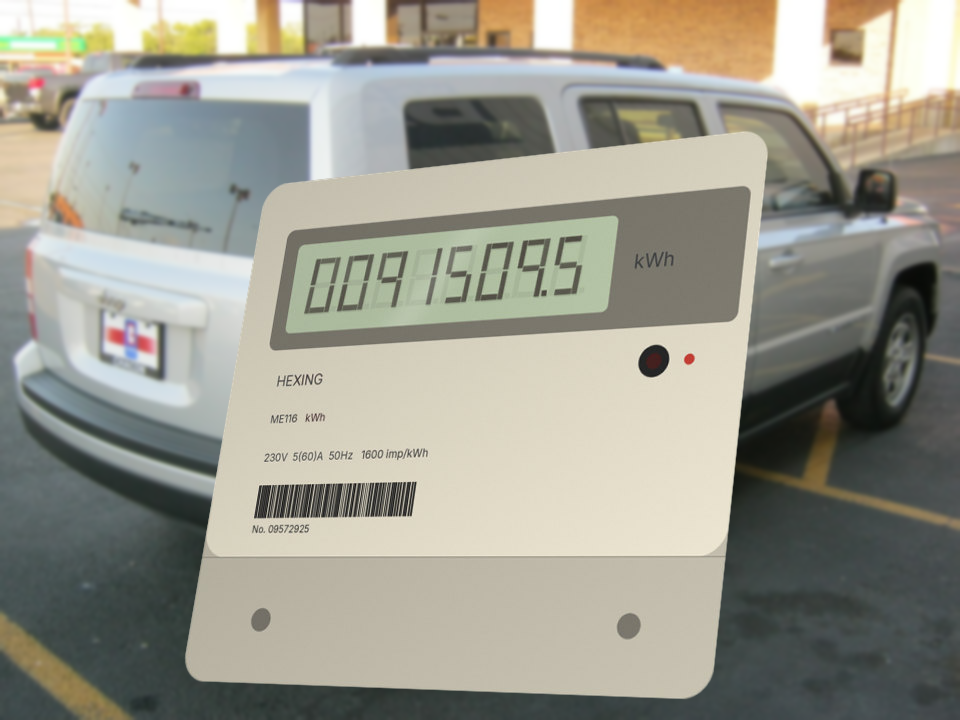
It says {"value": 91509.5, "unit": "kWh"}
